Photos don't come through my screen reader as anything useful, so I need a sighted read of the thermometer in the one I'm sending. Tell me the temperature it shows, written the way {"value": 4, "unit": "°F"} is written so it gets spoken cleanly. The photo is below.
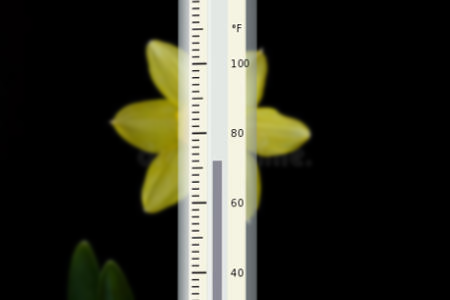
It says {"value": 72, "unit": "°F"}
